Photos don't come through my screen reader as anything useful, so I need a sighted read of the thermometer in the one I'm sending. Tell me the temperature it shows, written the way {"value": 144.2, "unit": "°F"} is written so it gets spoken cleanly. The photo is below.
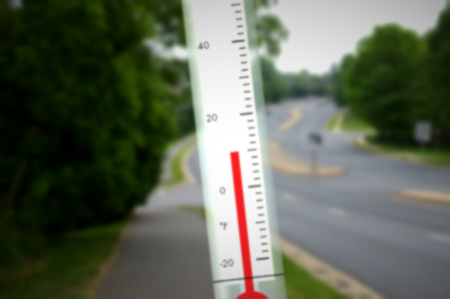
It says {"value": 10, "unit": "°F"}
